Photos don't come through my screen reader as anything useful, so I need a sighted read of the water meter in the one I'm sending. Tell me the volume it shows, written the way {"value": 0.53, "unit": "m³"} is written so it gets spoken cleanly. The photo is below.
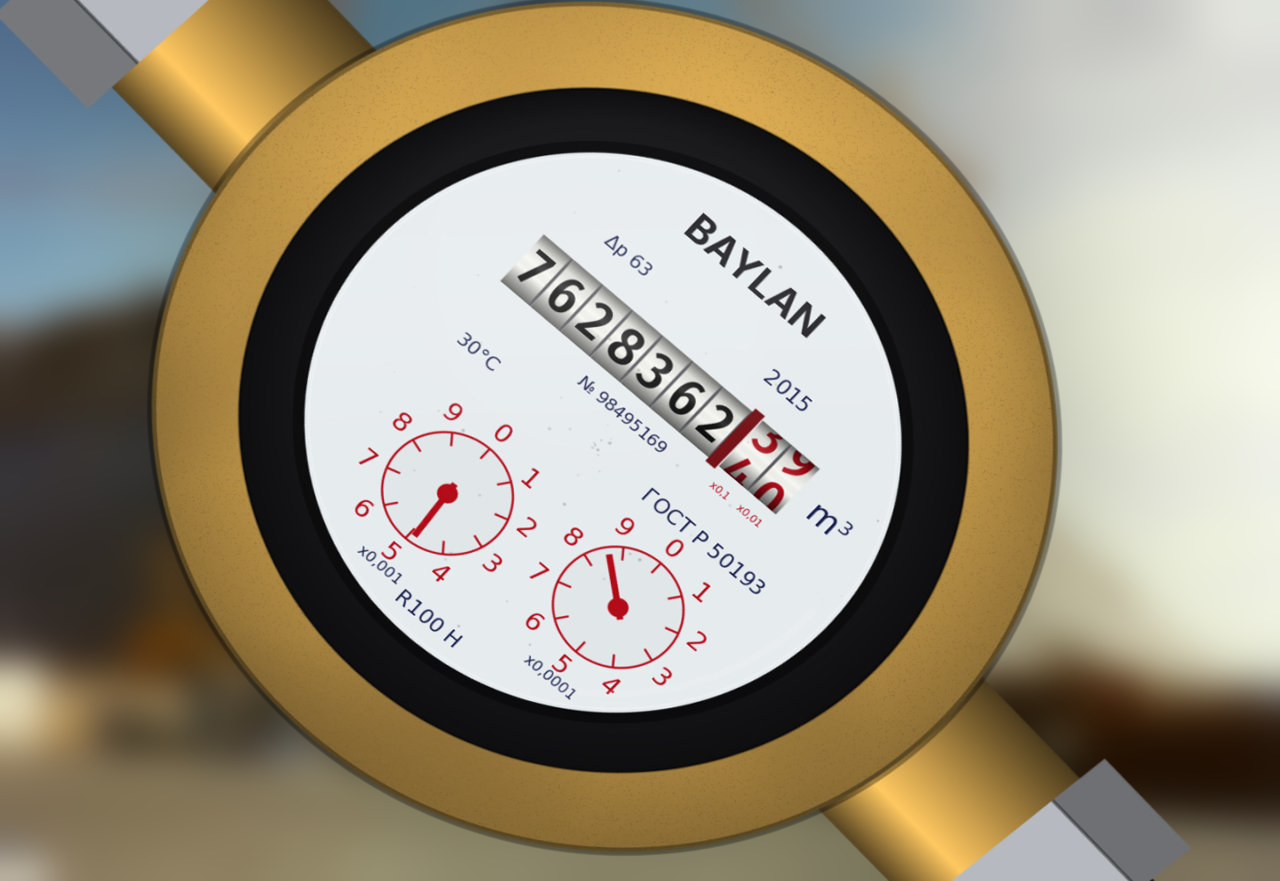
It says {"value": 7628362.3948, "unit": "m³"}
